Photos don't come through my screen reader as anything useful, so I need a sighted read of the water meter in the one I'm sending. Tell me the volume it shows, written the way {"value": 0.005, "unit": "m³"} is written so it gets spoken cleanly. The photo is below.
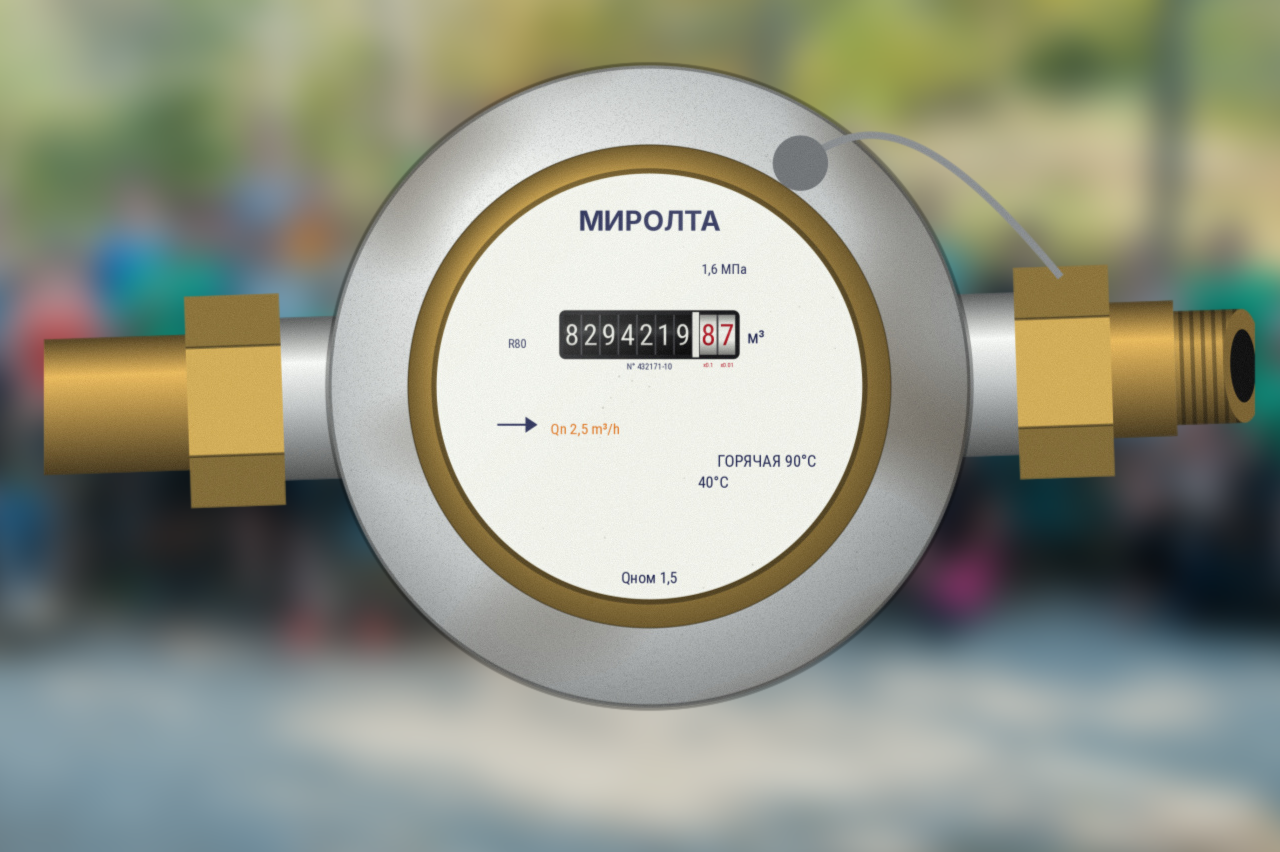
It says {"value": 8294219.87, "unit": "m³"}
